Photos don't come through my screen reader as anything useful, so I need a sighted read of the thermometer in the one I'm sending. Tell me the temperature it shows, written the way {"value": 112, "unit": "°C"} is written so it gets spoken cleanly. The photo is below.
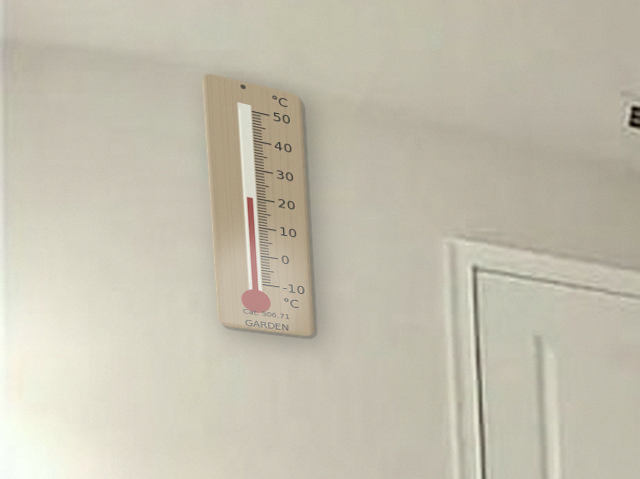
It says {"value": 20, "unit": "°C"}
